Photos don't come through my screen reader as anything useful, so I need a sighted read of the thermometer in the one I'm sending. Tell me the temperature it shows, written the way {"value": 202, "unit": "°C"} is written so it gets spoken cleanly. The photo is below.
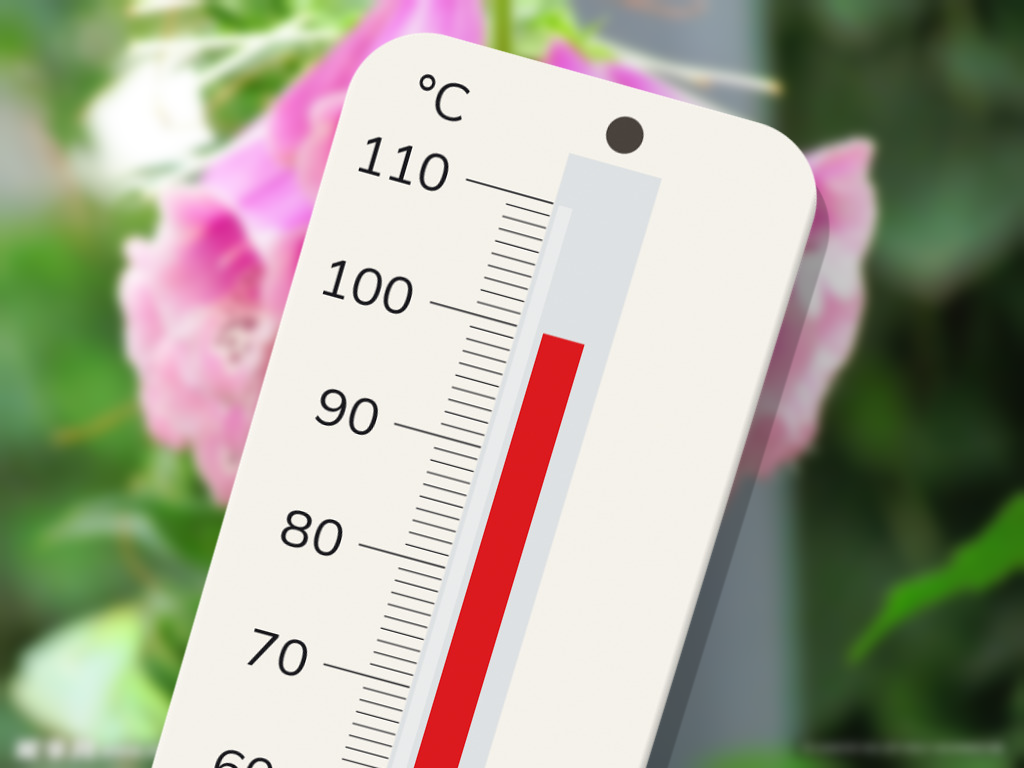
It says {"value": 100, "unit": "°C"}
